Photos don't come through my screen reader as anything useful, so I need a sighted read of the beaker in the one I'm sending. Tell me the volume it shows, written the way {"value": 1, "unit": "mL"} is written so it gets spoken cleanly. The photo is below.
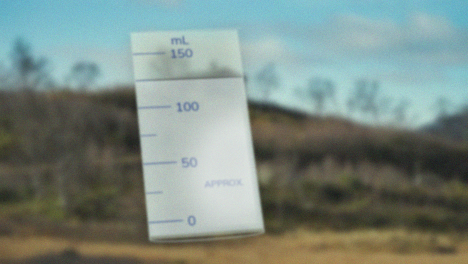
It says {"value": 125, "unit": "mL"}
